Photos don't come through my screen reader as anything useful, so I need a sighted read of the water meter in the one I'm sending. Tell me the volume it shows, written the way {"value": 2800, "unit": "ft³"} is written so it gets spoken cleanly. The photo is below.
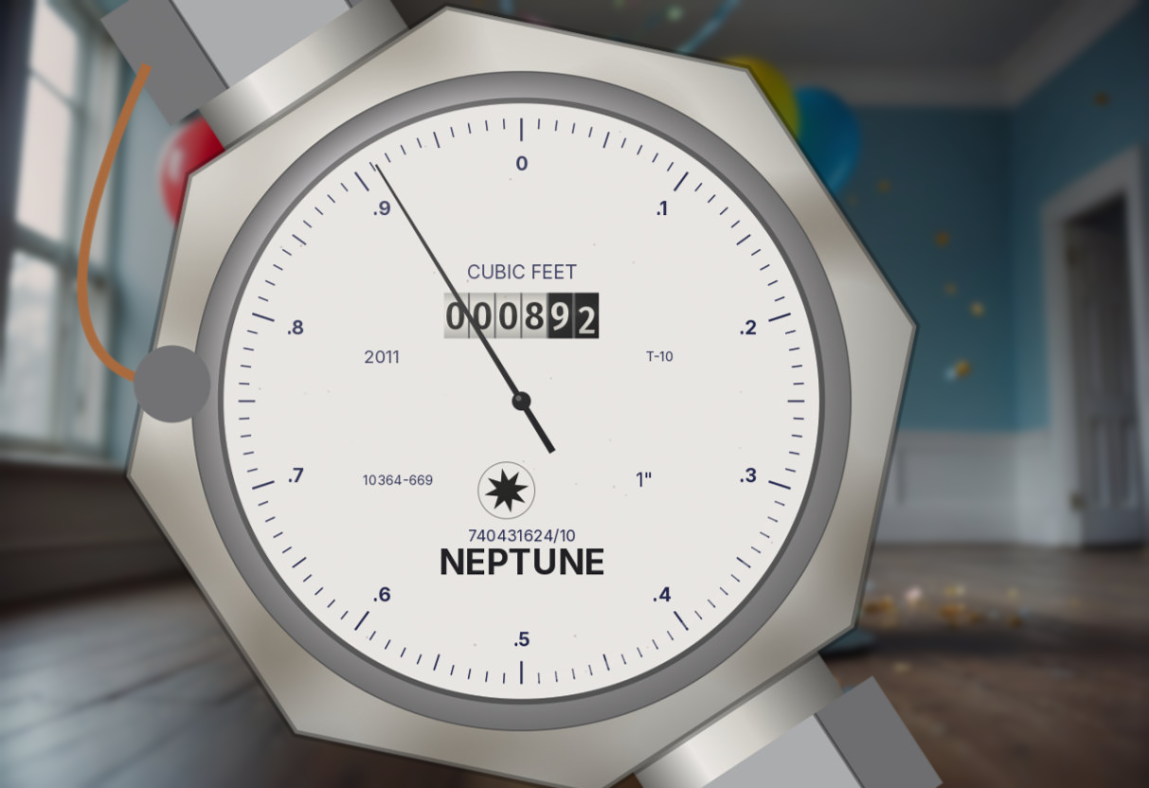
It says {"value": 891.91, "unit": "ft³"}
